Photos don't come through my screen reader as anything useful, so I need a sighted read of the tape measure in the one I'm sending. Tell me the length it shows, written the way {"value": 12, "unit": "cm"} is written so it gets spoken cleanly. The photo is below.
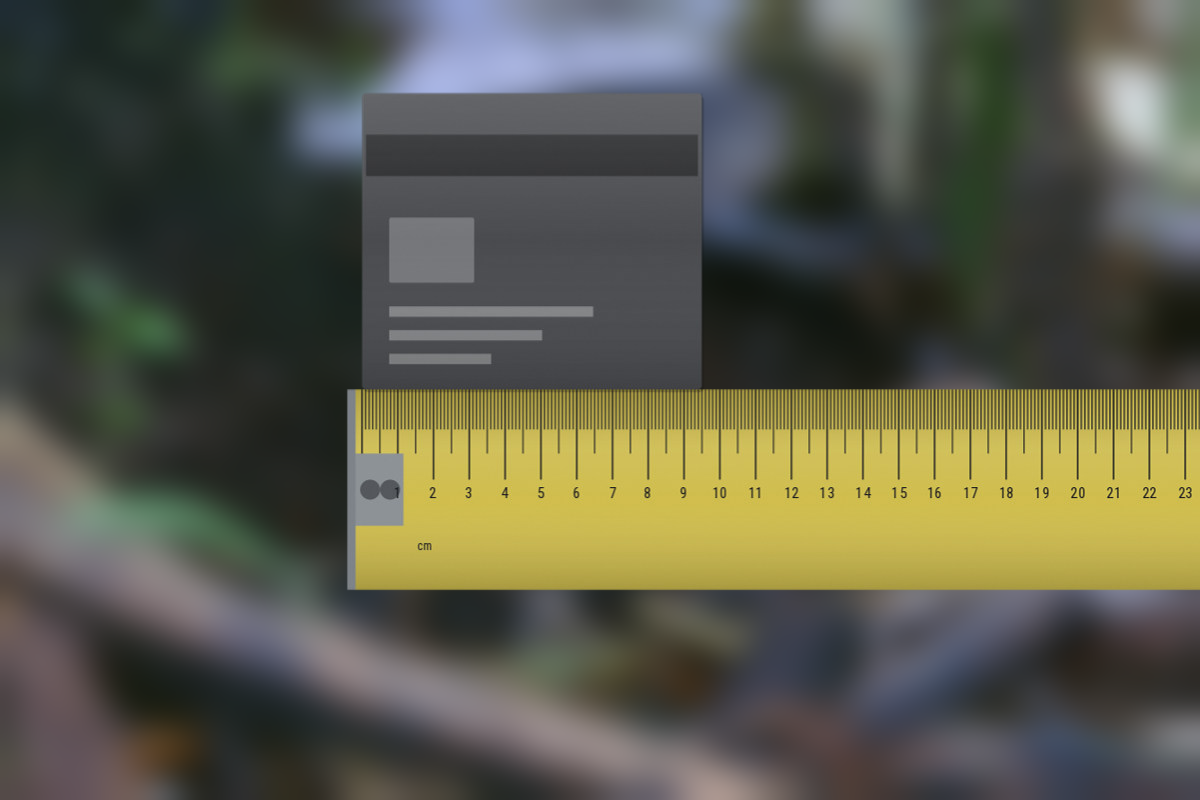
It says {"value": 9.5, "unit": "cm"}
